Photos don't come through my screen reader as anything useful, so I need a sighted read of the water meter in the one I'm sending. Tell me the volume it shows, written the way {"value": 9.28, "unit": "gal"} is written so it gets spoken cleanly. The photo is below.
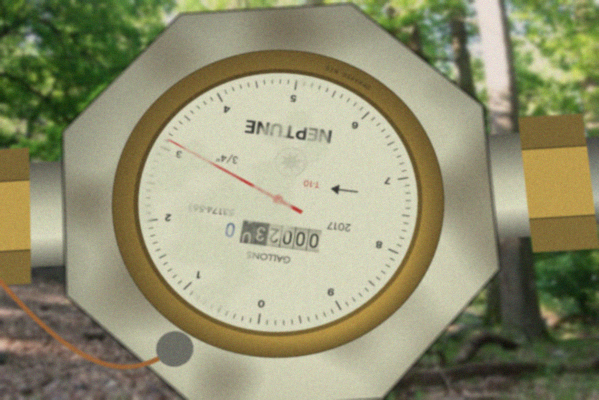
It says {"value": 2303.1, "unit": "gal"}
